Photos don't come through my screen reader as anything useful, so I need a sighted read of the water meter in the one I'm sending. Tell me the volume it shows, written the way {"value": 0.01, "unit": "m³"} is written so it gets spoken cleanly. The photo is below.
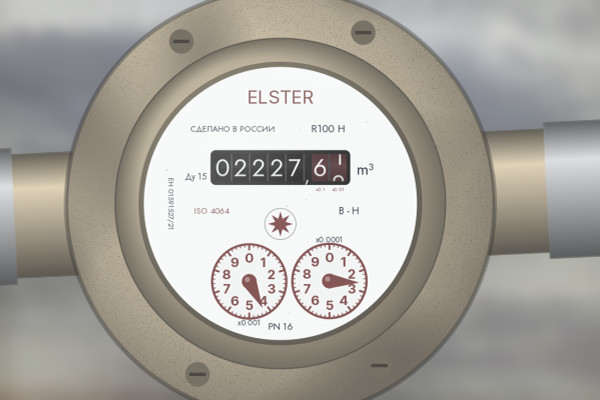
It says {"value": 2227.6142, "unit": "m³"}
